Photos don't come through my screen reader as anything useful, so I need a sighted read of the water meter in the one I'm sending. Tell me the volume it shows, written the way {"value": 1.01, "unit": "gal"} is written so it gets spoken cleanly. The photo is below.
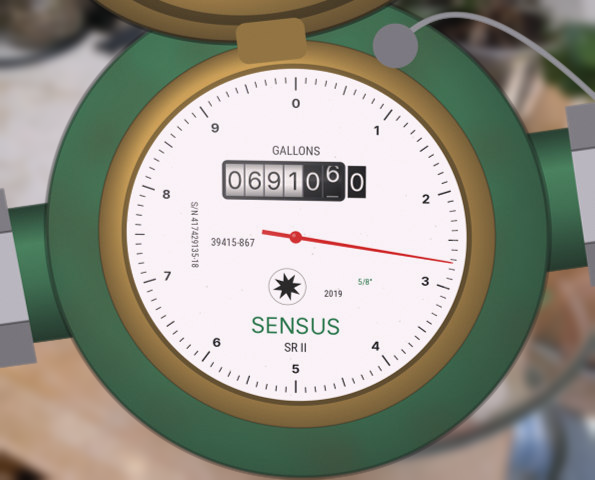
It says {"value": 691062.7, "unit": "gal"}
